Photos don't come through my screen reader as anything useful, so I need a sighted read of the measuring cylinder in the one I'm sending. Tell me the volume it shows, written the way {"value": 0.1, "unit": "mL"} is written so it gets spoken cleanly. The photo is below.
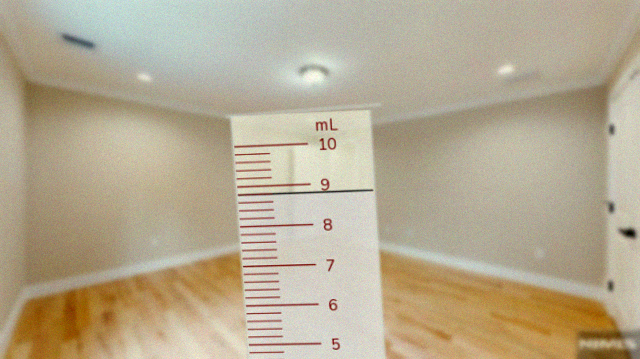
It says {"value": 8.8, "unit": "mL"}
